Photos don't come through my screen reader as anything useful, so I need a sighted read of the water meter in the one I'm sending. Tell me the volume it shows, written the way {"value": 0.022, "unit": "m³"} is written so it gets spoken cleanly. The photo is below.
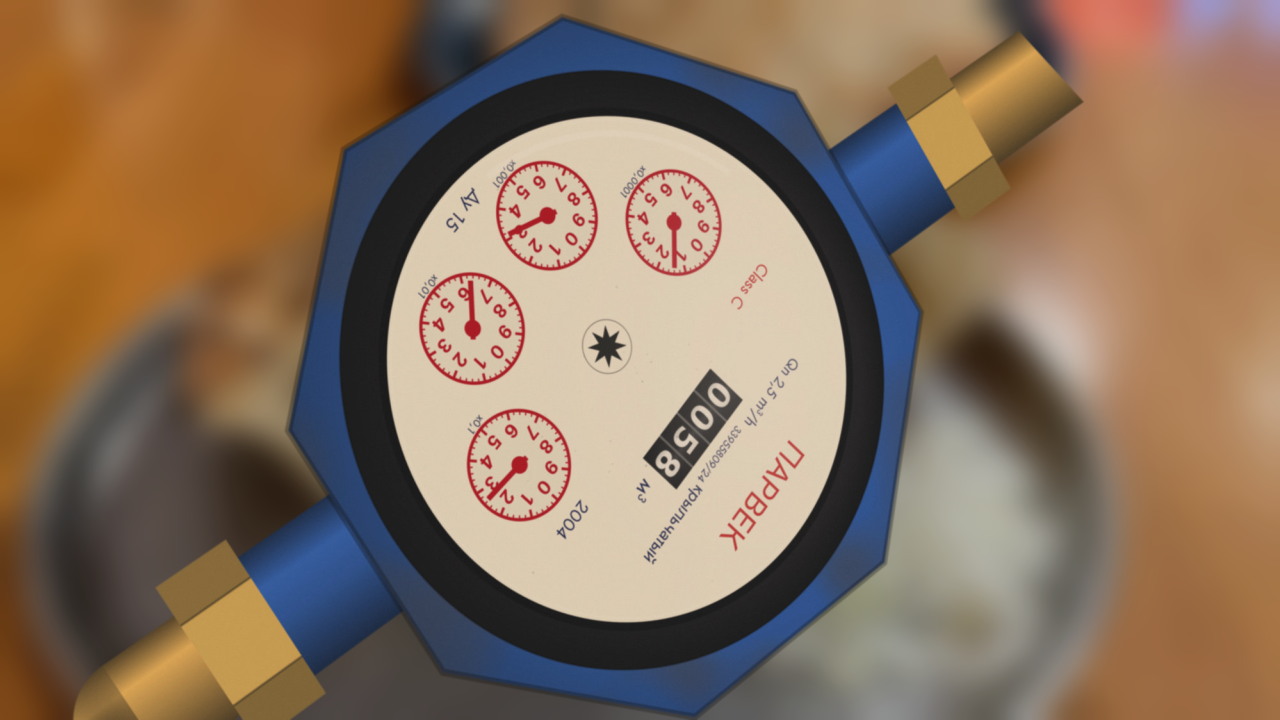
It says {"value": 58.2631, "unit": "m³"}
